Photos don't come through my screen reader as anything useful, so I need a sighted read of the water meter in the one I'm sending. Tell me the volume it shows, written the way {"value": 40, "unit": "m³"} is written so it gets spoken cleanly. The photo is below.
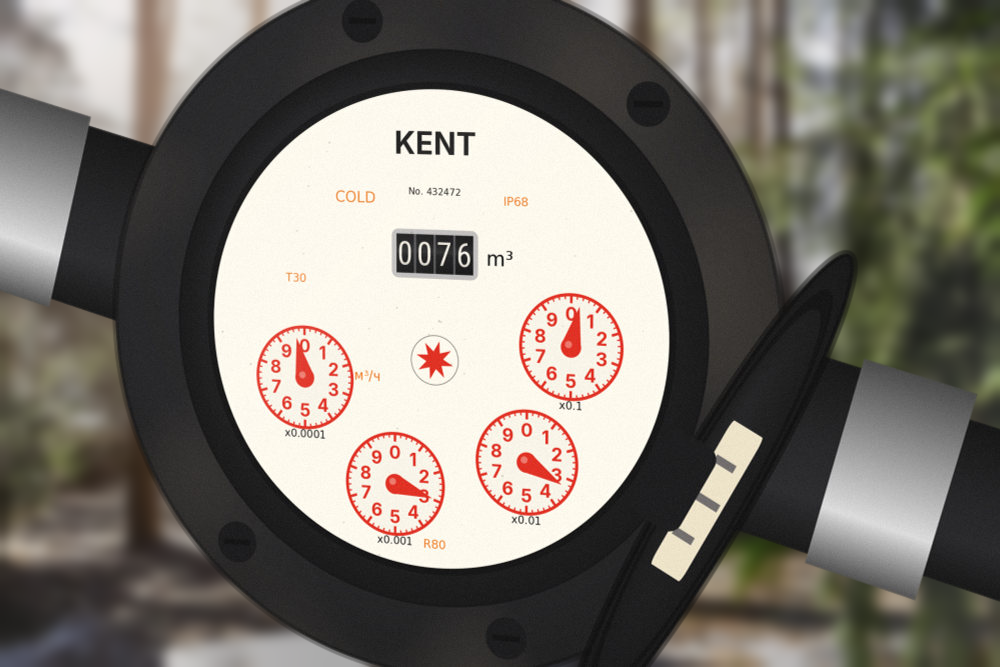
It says {"value": 76.0329, "unit": "m³"}
